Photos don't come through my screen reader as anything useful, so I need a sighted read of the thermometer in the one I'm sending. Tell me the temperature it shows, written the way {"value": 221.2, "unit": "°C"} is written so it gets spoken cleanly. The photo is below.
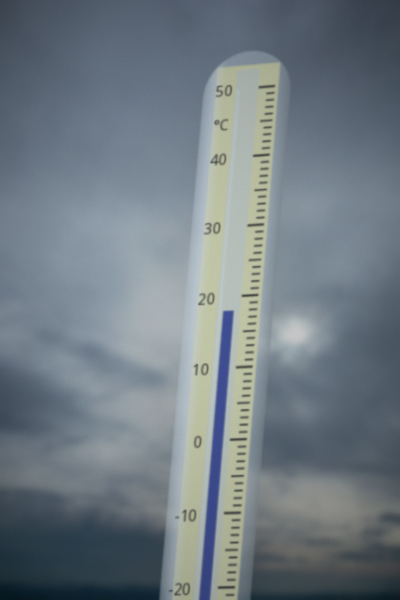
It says {"value": 18, "unit": "°C"}
